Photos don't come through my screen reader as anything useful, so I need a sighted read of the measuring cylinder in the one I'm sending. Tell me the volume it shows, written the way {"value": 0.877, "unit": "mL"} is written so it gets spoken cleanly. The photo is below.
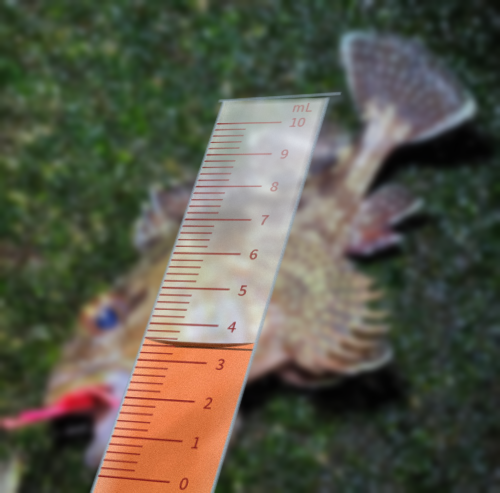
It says {"value": 3.4, "unit": "mL"}
